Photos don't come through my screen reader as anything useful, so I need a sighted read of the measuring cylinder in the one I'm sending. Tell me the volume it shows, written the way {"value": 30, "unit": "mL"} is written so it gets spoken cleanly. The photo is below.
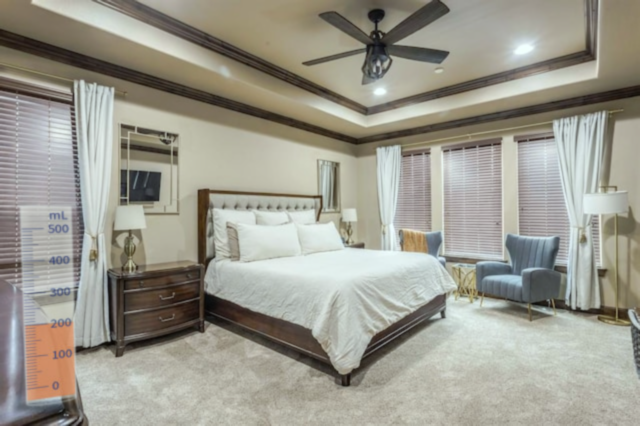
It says {"value": 200, "unit": "mL"}
